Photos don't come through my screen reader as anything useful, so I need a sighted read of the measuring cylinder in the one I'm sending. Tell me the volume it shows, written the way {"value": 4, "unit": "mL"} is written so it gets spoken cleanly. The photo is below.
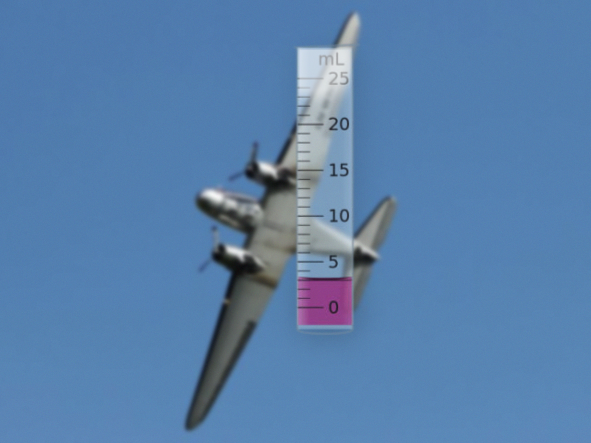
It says {"value": 3, "unit": "mL"}
